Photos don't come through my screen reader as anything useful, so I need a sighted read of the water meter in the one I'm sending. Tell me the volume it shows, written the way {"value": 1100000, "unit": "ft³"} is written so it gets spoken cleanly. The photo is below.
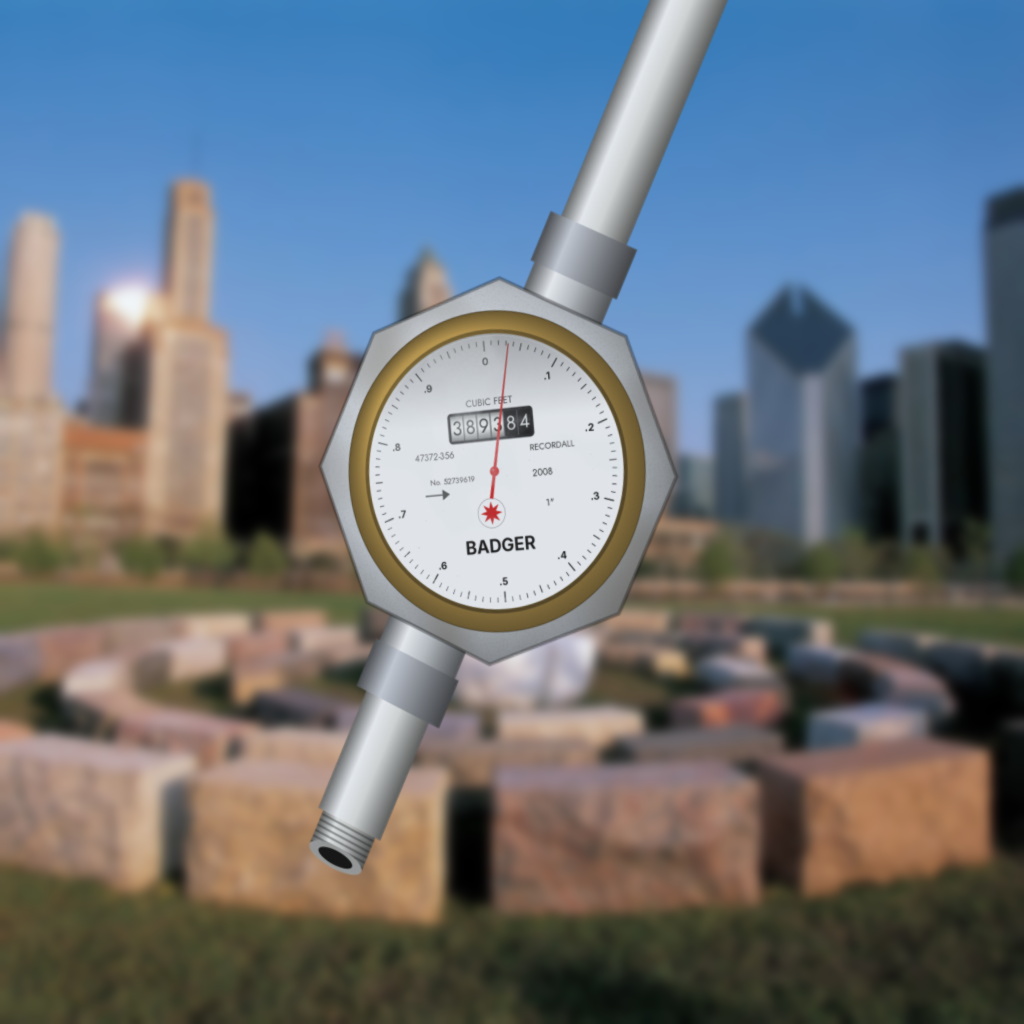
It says {"value": 389384.03, "unit": "ft³"}
